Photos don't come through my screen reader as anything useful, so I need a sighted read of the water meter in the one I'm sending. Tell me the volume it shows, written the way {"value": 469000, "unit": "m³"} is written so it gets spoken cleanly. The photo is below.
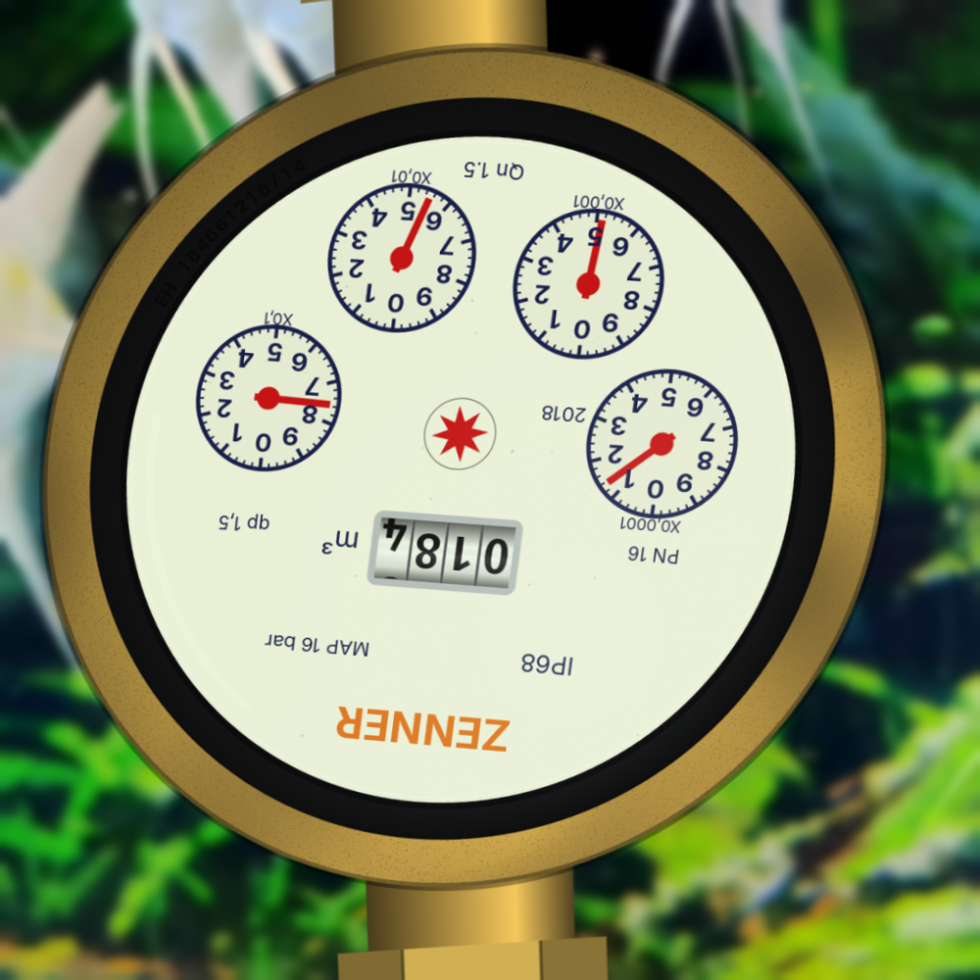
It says {"value": 183.7551, "unit": "m³"}
